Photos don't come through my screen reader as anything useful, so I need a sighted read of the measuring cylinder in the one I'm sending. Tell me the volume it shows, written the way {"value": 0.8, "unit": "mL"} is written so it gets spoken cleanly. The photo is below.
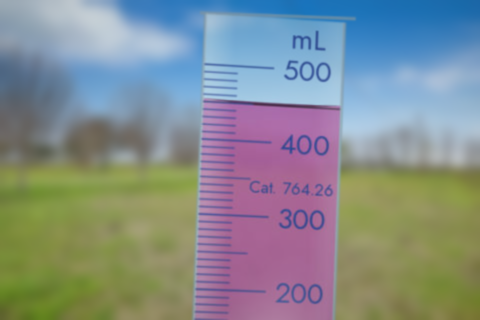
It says {"value": 450, "unit": "mL"}
